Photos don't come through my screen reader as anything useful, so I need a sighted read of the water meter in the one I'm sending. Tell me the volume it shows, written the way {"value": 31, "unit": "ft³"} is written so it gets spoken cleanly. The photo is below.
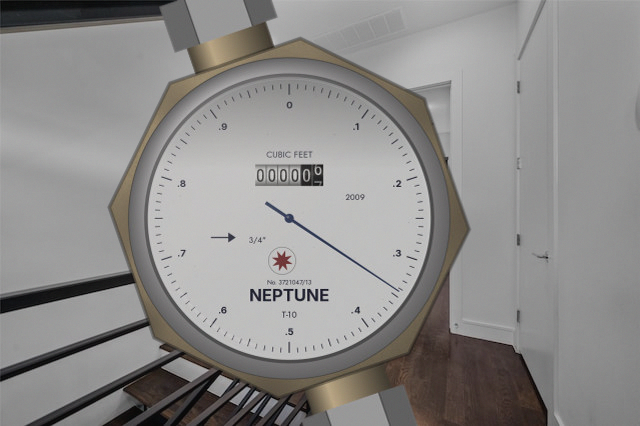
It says {"value": 6.34, "unit": "ft³"}
